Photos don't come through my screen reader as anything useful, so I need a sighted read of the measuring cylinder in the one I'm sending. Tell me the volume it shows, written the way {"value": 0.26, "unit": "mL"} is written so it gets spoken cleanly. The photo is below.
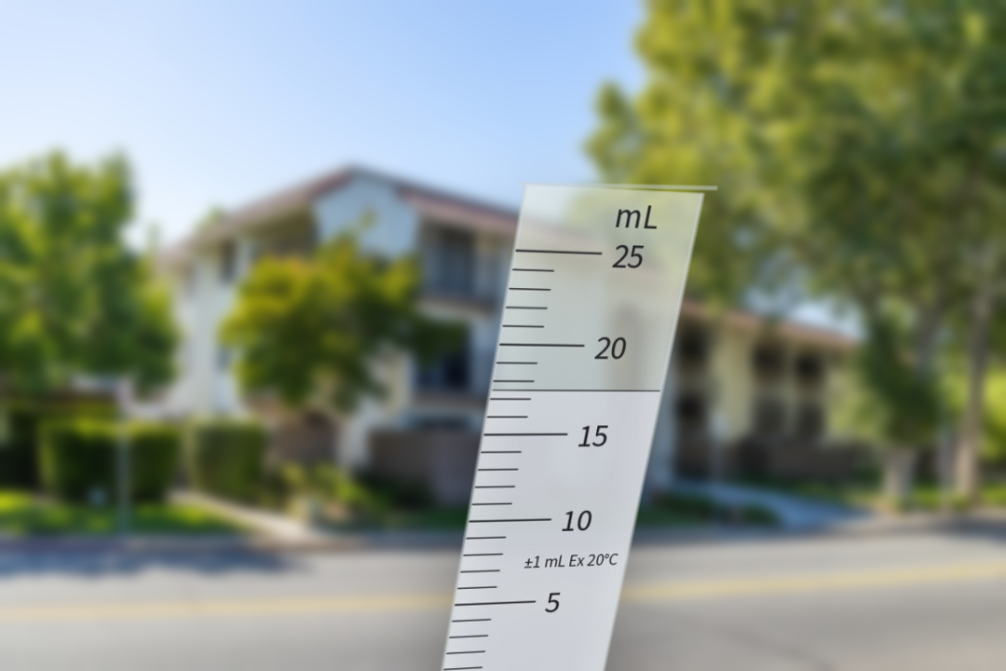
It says {"value": 17.5, "unit": "mL"}
